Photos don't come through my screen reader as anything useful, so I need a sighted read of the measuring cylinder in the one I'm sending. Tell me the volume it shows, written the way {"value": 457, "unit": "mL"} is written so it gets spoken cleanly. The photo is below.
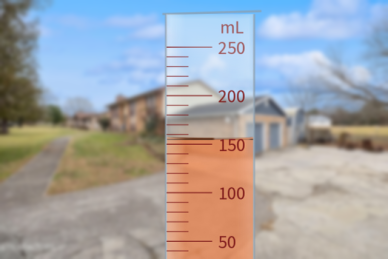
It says {"value": 155, "unit": "mL"}
